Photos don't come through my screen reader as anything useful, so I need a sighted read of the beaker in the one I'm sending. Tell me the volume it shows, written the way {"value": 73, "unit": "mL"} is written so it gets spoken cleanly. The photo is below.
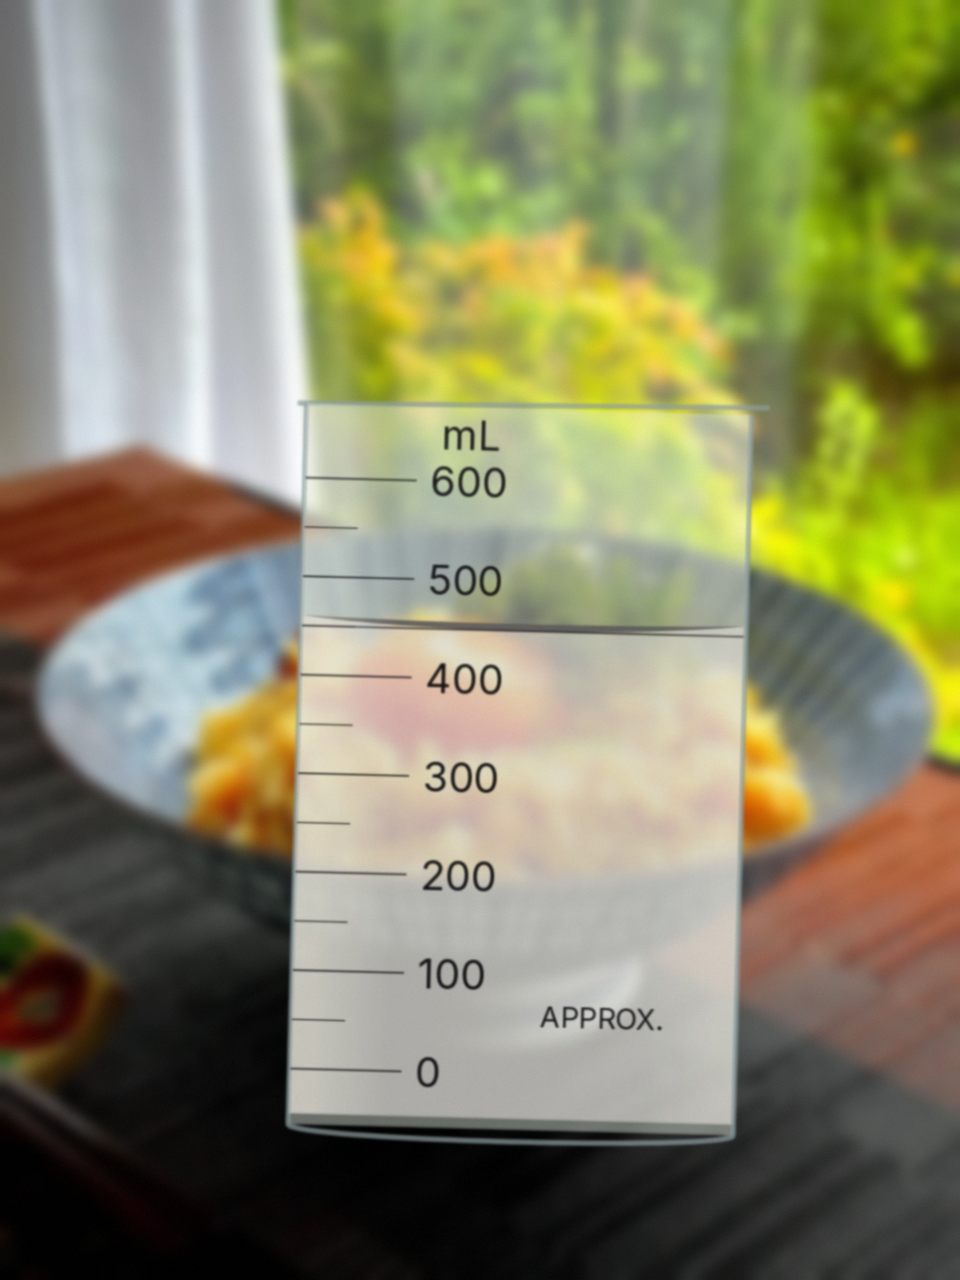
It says {"value": 450, "unit": "mL"}
